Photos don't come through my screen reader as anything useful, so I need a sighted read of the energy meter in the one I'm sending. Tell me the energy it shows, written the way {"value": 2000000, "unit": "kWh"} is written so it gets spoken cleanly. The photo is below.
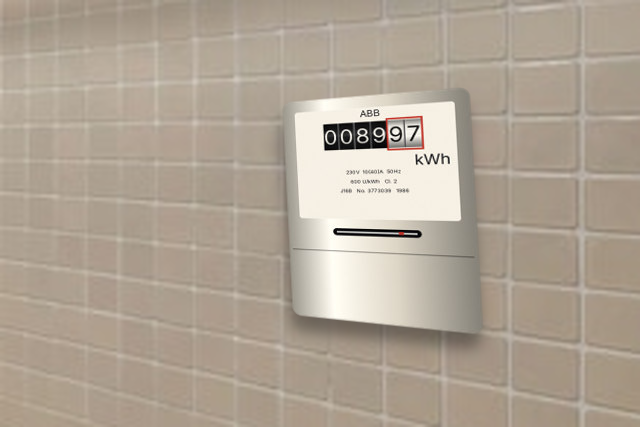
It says {"value": 89.97, "unit": "kWh"}
